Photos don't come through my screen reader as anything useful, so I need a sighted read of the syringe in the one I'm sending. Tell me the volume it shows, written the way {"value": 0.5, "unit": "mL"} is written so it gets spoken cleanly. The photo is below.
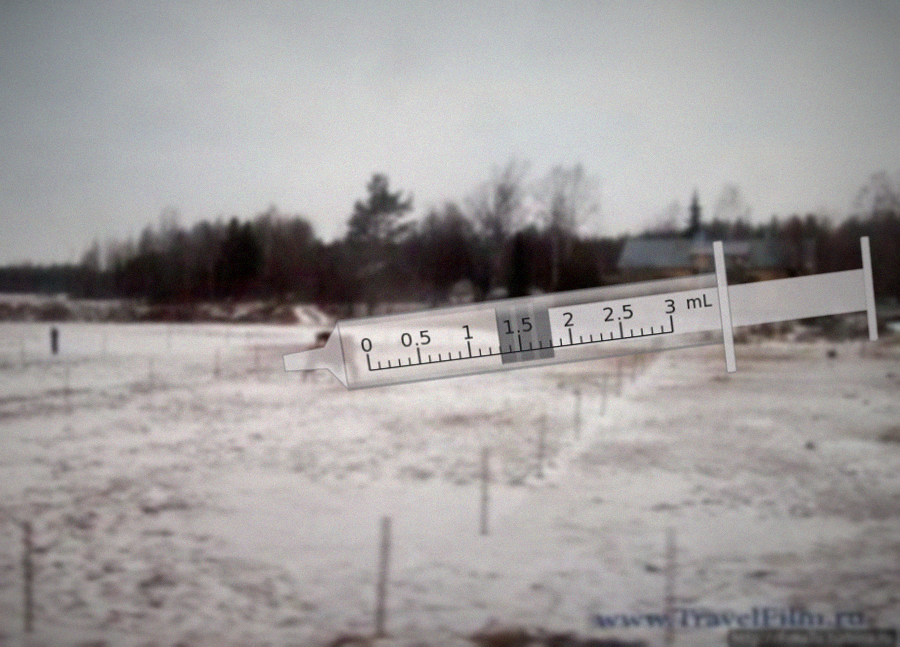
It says {"value": 1.3, "unit": "mL"}
